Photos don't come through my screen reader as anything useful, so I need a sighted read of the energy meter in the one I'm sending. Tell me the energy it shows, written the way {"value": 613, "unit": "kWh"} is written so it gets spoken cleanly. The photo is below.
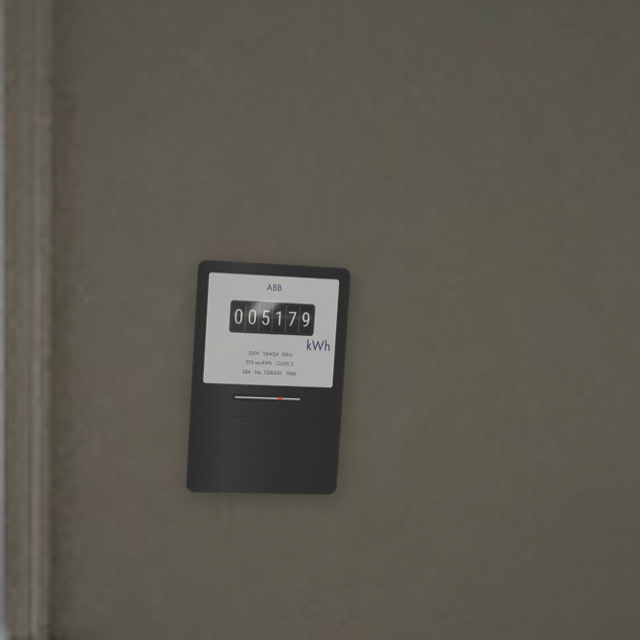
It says {"value": 5179, "unit": "kWh"}
